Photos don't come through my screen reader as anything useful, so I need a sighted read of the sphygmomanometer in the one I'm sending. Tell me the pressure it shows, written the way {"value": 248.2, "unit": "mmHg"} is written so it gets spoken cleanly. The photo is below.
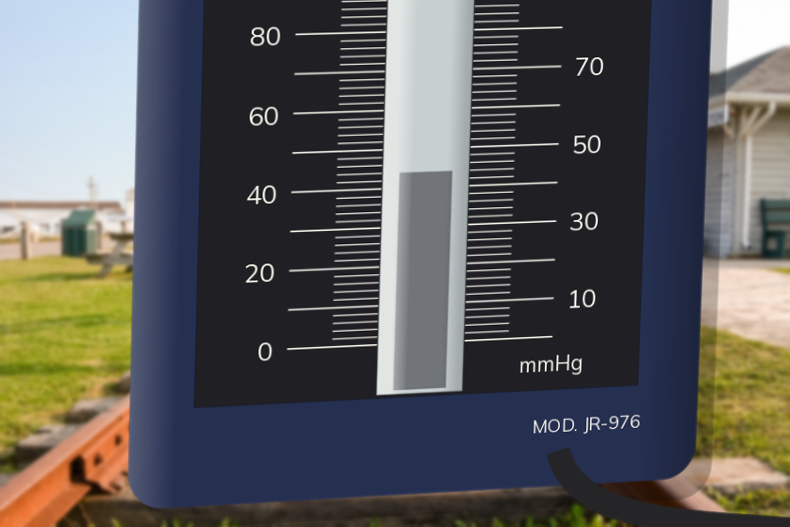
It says {"value": 44, "unit": "mmHg"}
